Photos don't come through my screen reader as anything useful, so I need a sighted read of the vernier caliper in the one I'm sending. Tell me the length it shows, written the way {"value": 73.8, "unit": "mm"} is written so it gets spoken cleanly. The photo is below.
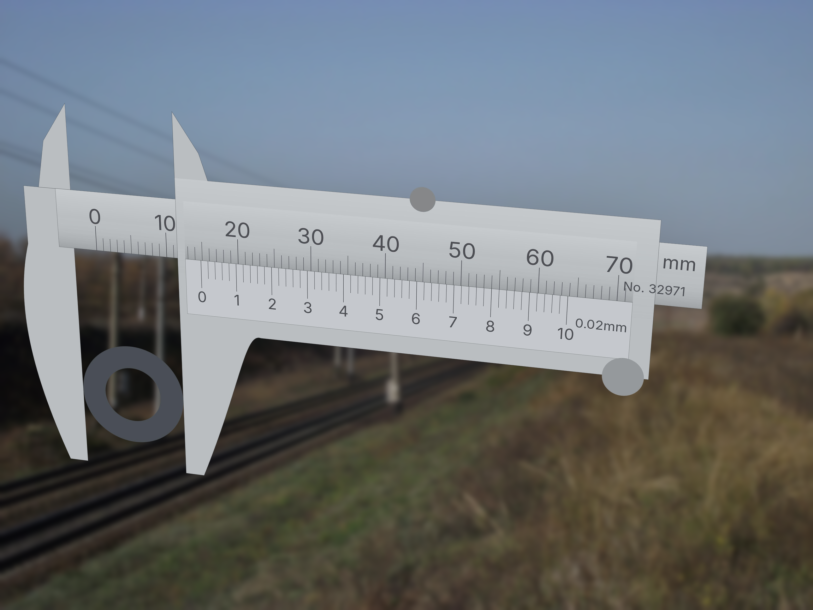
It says {"value": 14.8, "unit": "mm"}
